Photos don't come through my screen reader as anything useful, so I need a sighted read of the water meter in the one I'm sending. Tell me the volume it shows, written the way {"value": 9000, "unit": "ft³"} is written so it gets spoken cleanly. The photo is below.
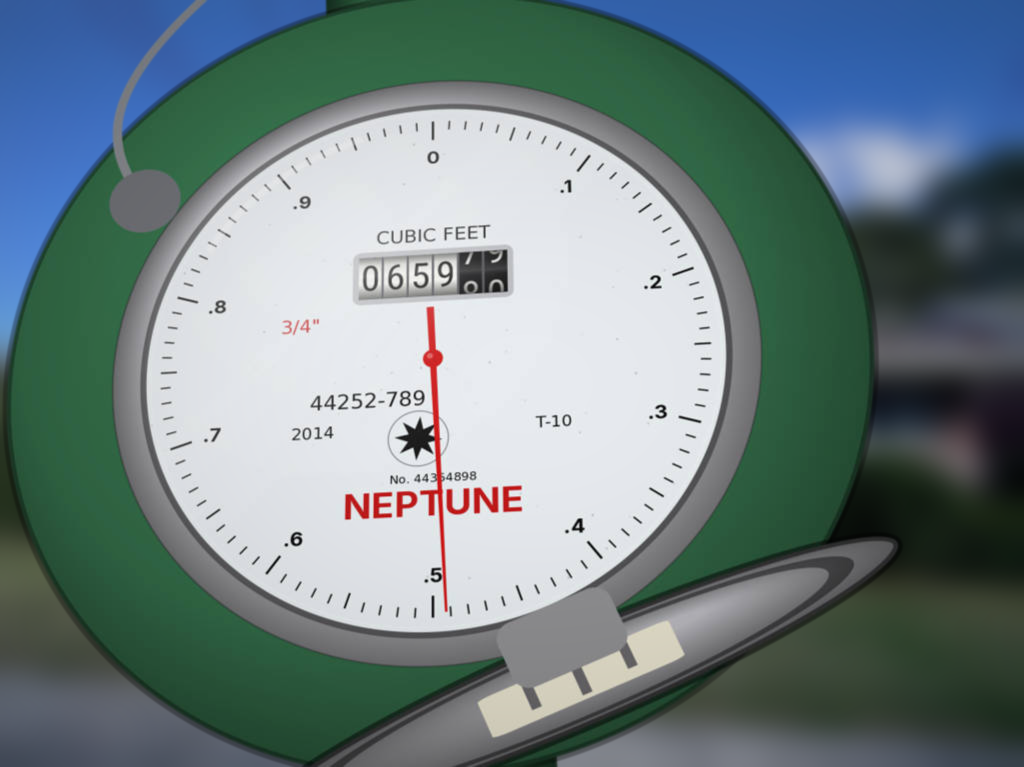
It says {"value": 65979.49, "unit": "ft³"}
